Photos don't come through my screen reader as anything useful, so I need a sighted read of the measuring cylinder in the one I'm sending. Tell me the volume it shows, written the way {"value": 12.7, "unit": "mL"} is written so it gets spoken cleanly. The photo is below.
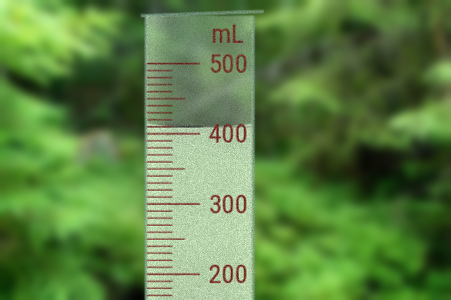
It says {"value": 410, "unit": "mL"}
